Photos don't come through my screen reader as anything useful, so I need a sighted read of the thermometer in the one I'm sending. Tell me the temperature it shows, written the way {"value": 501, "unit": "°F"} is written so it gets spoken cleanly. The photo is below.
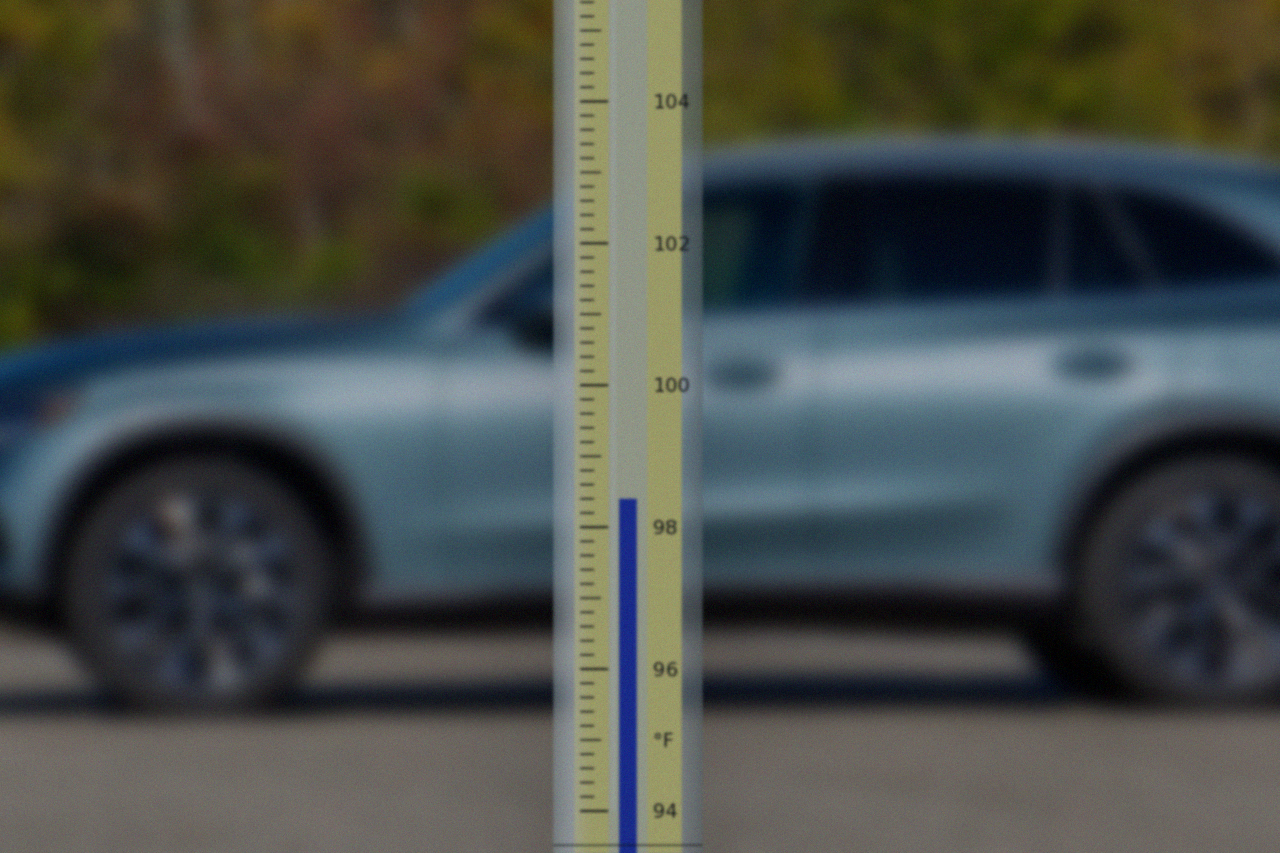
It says {"value": 98.4, "unit": "°F"}
